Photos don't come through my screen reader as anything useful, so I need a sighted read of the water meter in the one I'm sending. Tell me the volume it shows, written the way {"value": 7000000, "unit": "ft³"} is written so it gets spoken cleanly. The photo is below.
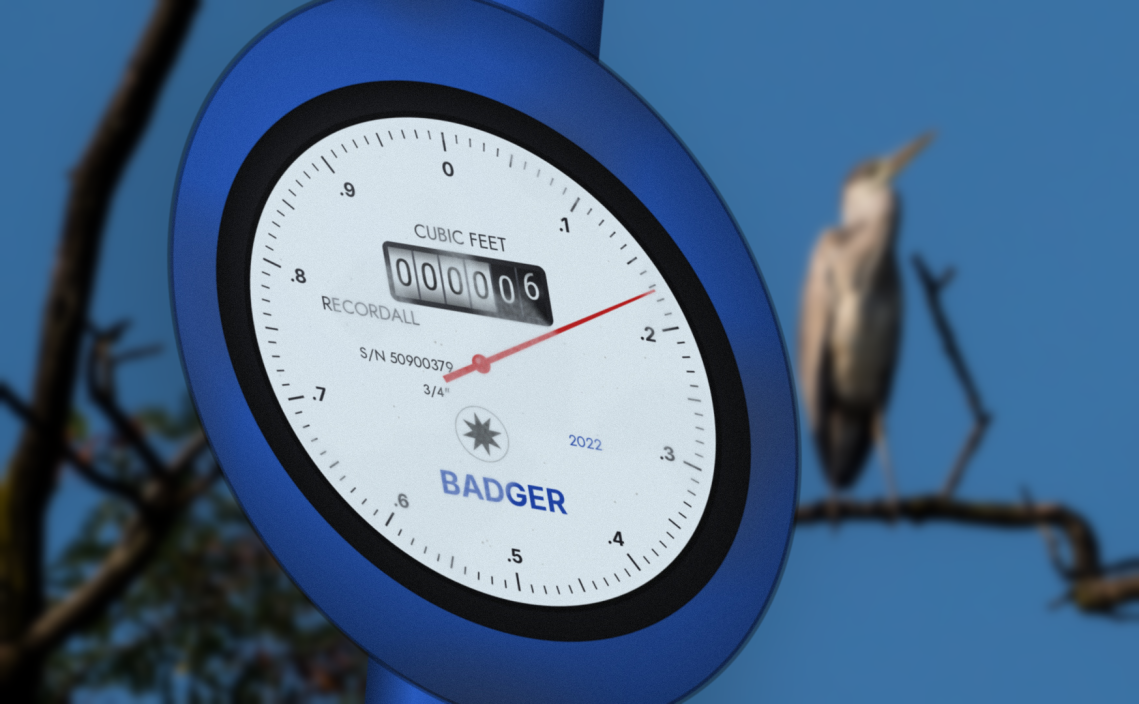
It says {"value": 6.17, "unit": "ft³"}
